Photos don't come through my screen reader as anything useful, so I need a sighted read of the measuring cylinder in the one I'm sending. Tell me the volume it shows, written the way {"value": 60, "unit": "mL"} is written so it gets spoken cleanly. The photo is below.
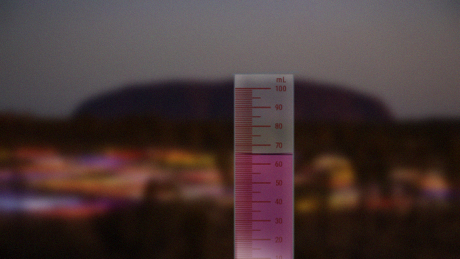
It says {"value": 65, "unit": "mL"}
